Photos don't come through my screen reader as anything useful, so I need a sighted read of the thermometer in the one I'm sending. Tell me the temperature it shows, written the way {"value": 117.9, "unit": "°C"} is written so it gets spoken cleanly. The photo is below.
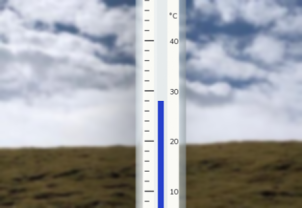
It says {"value": 28, "unit": "°C"}
